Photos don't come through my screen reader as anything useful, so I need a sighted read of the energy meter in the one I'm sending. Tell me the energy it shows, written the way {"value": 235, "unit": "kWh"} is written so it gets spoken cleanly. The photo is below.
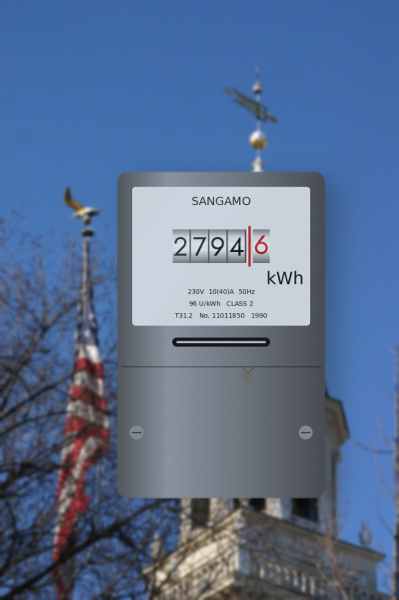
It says {"value": 2794.6, "unit": "kWh"}
